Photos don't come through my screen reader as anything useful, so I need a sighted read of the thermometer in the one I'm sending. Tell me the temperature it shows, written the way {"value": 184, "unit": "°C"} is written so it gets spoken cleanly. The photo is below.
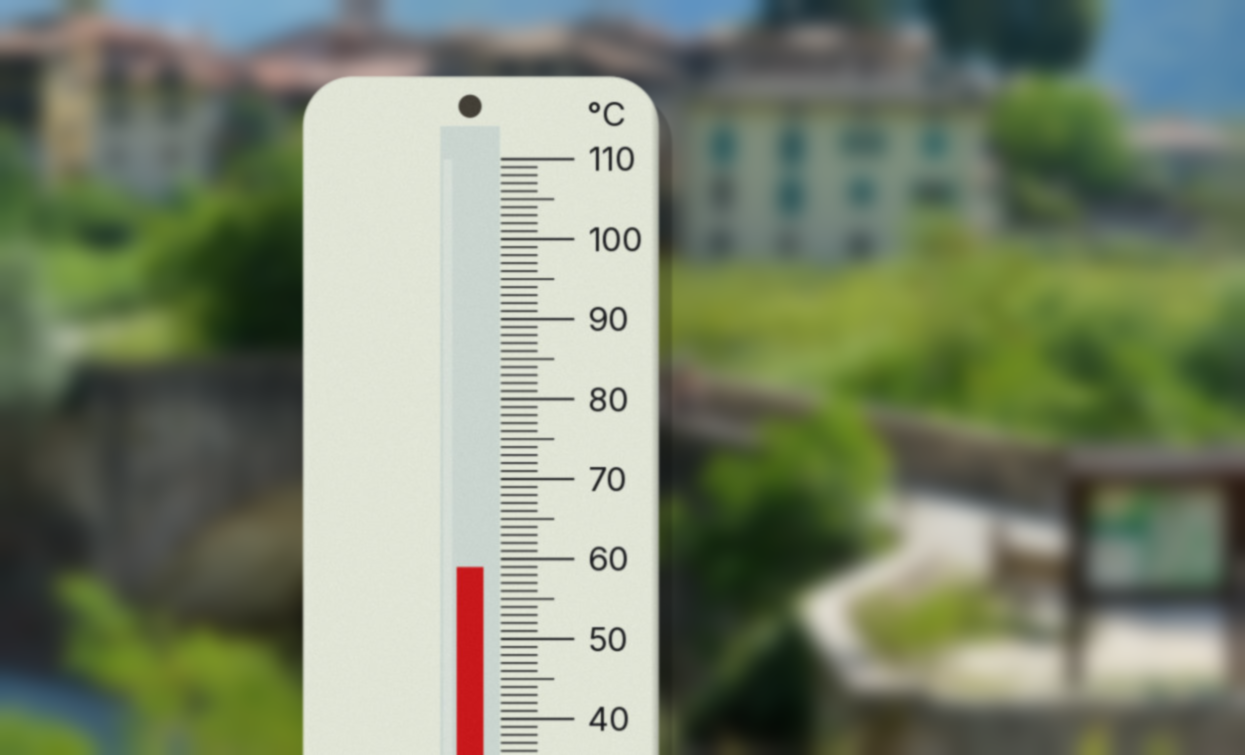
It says {"value": 59, "unit": "°C"}
